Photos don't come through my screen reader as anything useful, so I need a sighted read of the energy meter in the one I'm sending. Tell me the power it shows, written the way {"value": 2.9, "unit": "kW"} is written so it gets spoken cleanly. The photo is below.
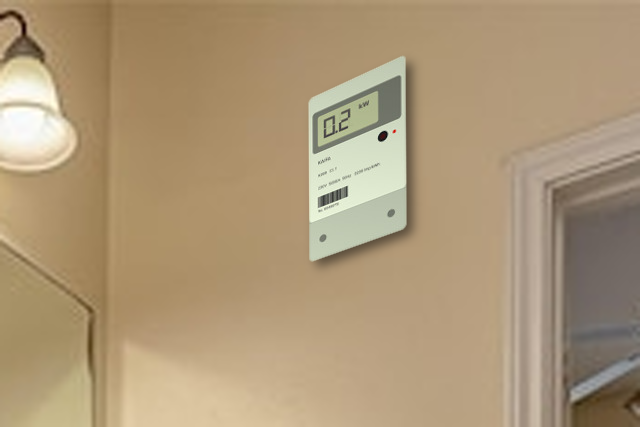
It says {"value": 0.2, "unit": "kW"}
